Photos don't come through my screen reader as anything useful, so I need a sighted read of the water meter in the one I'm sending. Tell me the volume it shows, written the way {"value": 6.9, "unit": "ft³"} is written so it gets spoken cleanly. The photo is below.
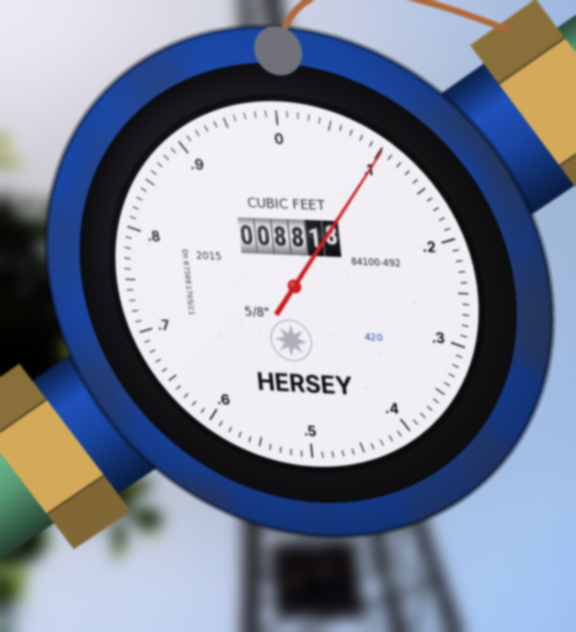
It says {"value": 8818.10, "unit": "ft³"}
